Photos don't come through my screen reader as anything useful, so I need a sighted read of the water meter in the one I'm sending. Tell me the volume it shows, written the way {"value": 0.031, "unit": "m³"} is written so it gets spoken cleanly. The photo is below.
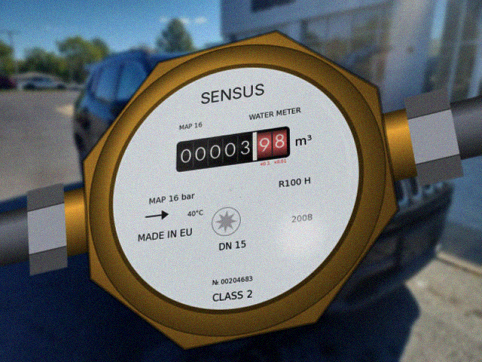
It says {"value": 3.98, "unit": "m³"}
